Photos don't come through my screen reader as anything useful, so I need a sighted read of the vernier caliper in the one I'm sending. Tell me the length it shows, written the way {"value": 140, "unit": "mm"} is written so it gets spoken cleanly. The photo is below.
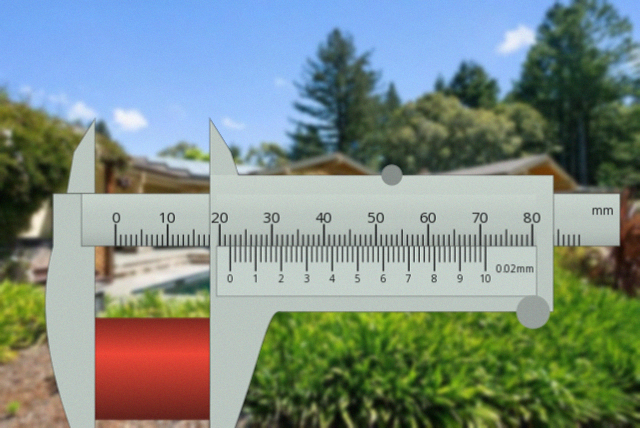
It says {"value": 22.0, "unit": "mm"}
